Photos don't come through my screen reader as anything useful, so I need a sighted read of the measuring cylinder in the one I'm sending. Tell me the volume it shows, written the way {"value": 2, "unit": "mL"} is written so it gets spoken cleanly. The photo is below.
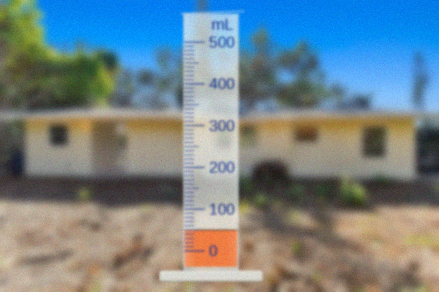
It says {"value": 50, "unit": "mL"}
